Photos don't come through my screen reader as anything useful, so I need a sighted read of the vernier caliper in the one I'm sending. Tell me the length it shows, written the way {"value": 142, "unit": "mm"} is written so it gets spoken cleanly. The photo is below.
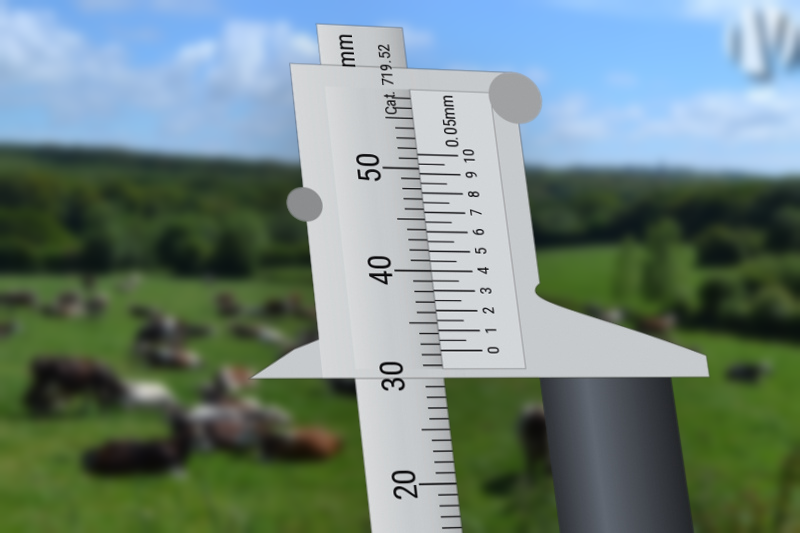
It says {"value": 32.4, "unit": "mm"}
